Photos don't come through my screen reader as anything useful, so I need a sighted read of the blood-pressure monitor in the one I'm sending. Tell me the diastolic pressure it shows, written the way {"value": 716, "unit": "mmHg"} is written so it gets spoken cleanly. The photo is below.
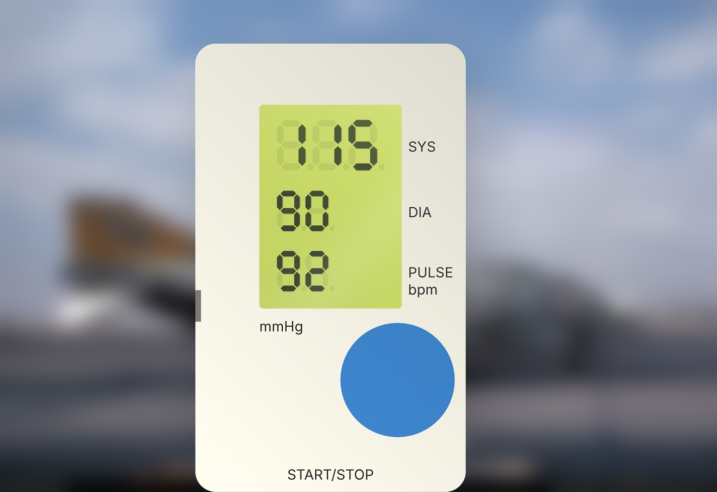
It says {"value": 90, "unit": "mmHg"}
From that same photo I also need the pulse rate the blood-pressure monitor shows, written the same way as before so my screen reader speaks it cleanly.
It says {"value": 92, "unit": "bpm"}
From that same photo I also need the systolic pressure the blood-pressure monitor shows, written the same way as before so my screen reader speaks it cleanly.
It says {"value": 115, "unit": "mmHg"}
